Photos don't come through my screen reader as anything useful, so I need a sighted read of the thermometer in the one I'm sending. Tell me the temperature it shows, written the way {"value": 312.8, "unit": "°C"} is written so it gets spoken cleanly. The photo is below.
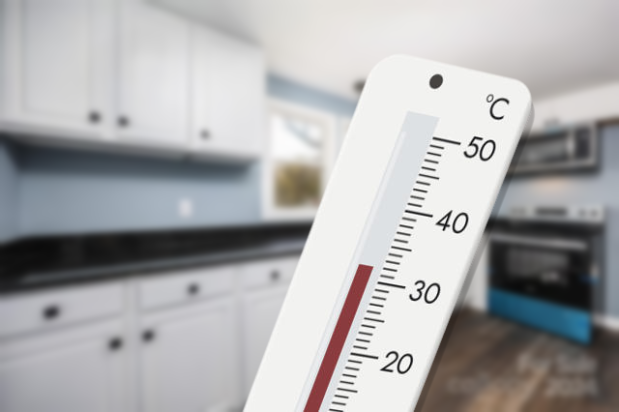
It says {"value": 32, "unit": "°C"}
